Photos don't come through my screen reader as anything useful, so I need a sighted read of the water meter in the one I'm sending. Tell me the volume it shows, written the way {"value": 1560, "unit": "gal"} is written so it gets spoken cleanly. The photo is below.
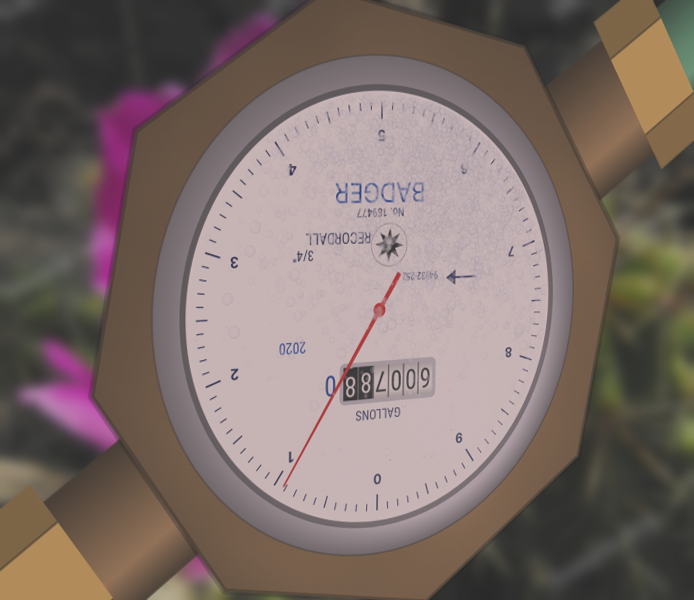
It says {"value": 6007880.9, "unit": "gal"}
